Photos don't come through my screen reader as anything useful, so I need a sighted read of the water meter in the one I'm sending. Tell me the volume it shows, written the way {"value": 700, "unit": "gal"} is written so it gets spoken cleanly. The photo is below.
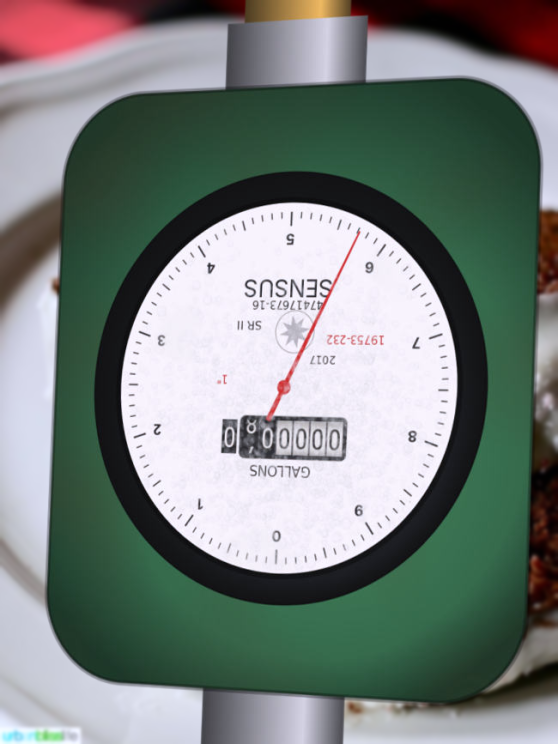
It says {"value": 75.7, "unit": "gal"}
